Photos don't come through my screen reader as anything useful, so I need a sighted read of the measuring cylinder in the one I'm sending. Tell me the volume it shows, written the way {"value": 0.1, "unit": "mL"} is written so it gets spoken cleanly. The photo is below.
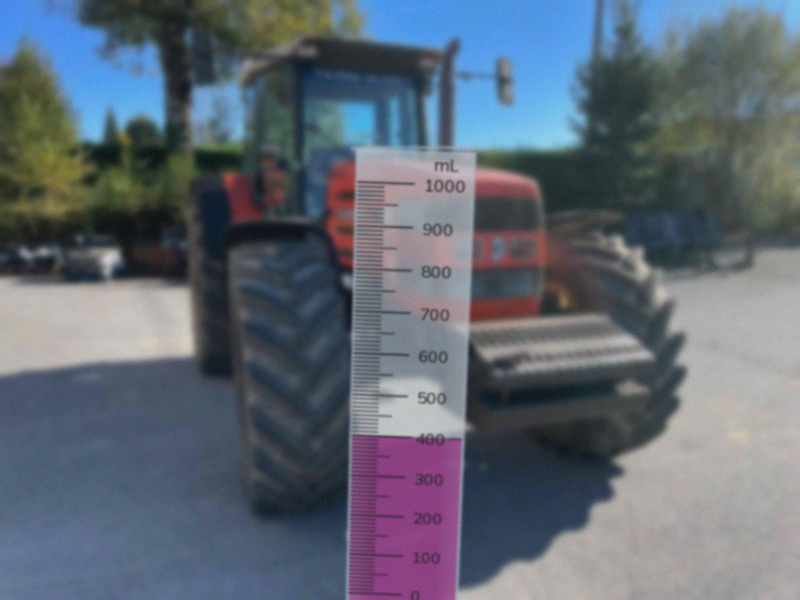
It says {"value": 400, "unit": "mL"}
